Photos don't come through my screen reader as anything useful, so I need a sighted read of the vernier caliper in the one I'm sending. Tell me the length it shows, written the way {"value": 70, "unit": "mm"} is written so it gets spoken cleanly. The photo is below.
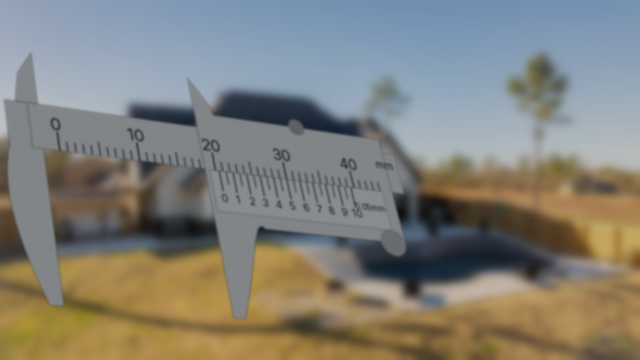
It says {"value": 20.5, "unit": "mm"}
